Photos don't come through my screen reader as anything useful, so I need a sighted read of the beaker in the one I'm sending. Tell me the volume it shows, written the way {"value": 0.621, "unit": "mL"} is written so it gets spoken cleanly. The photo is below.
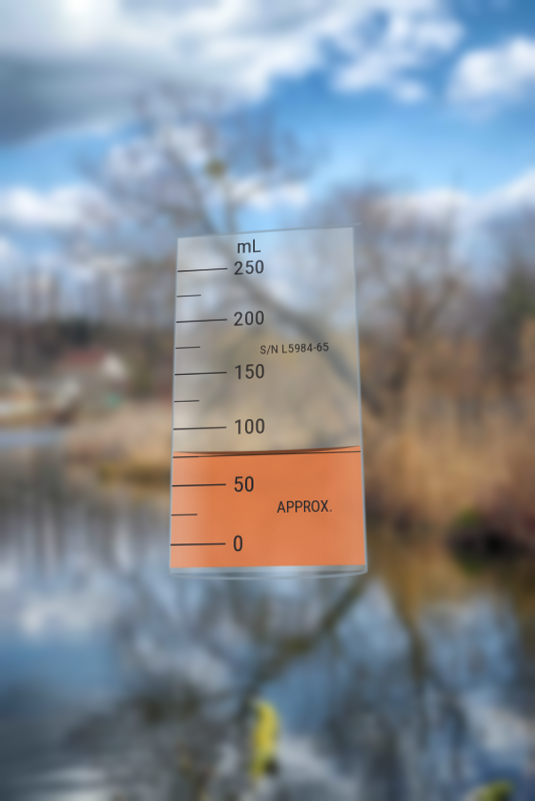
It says {"value": 75, "unit": "mL"}
